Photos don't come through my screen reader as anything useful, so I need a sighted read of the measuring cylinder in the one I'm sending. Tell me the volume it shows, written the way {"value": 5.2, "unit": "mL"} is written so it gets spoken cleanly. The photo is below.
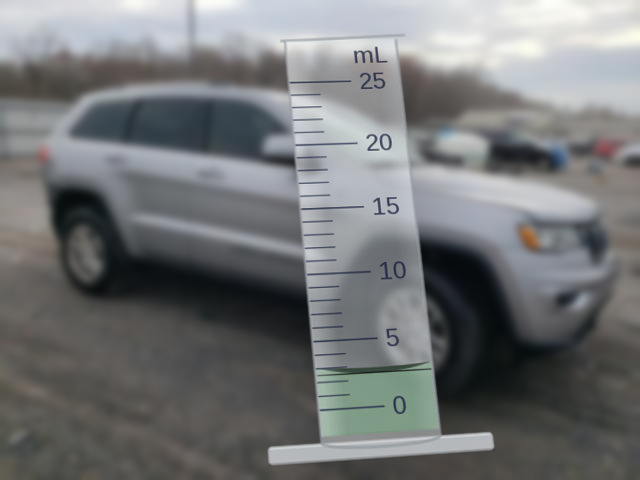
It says {"value": 2.5, "unit": "mL"}
